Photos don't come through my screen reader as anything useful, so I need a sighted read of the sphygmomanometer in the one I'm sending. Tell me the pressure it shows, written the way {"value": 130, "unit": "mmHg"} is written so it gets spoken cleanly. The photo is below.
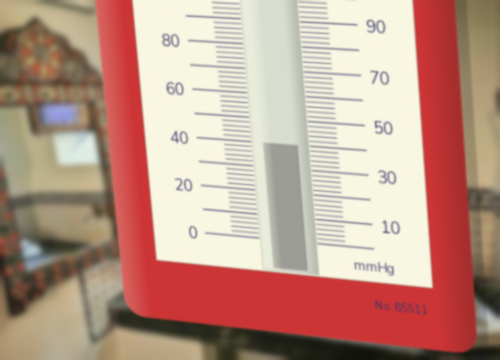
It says {"value": 40, "unit": "mmHg"}
